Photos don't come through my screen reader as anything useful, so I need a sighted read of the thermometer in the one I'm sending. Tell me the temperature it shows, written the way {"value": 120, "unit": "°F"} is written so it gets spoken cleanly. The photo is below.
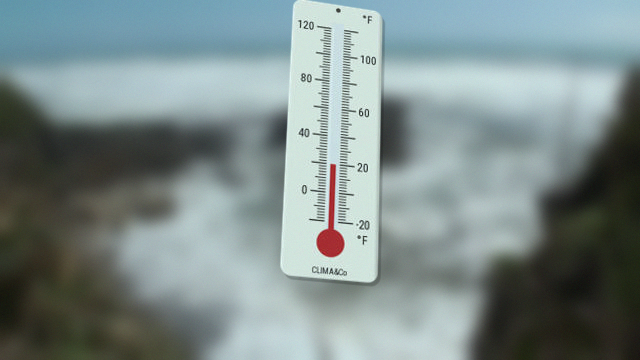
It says {"value": 20, "unit": "°F"}
